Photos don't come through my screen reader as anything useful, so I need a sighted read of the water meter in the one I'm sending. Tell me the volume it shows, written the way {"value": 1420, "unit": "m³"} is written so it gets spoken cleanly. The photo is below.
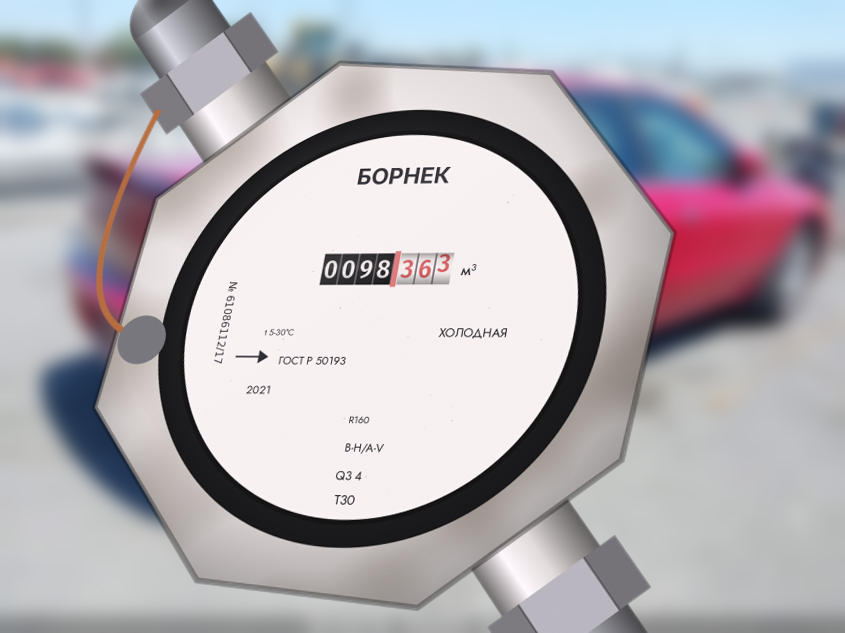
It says {"value": 98.363, "unit": "m³"}
